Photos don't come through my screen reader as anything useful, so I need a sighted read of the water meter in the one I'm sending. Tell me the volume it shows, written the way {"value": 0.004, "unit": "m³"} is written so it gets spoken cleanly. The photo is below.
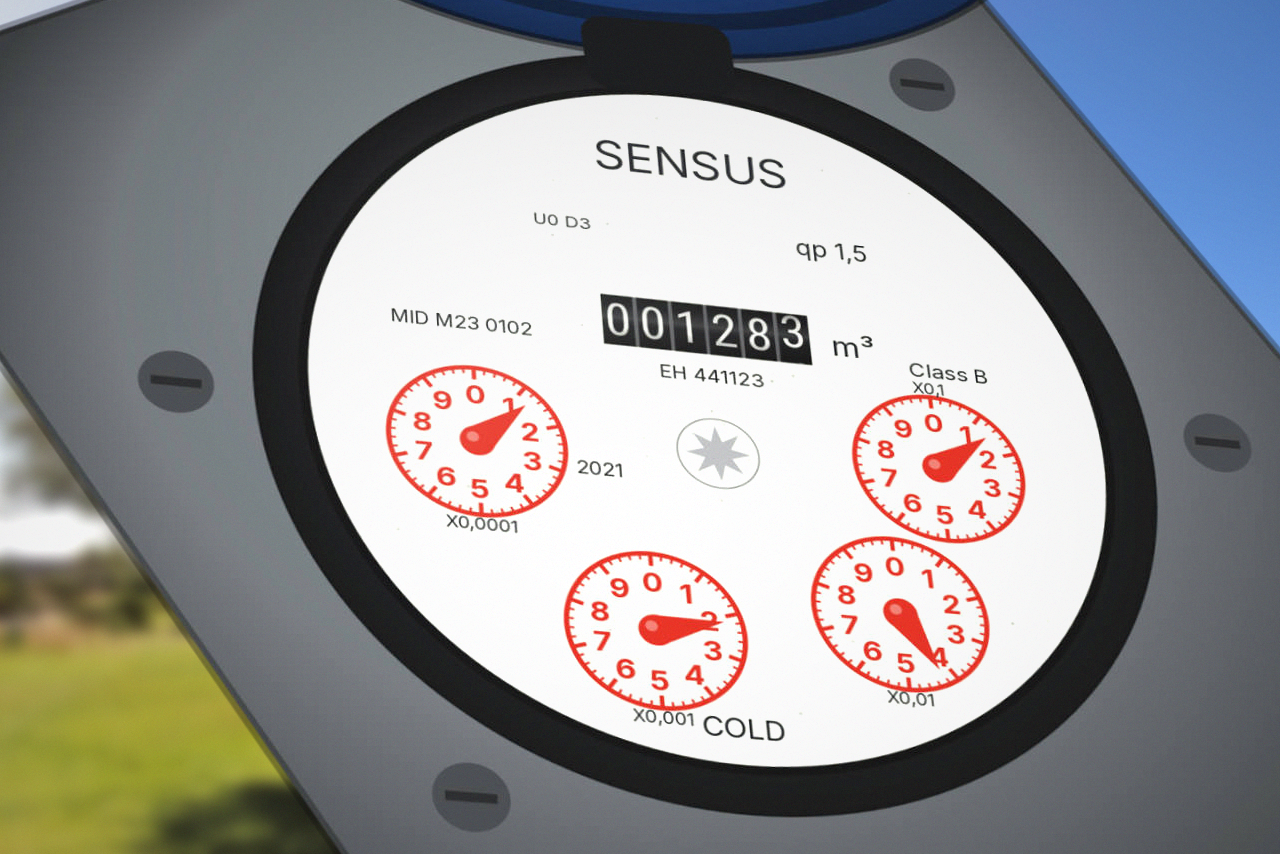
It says {"value": 1283.1421, "unit": "m³"}
